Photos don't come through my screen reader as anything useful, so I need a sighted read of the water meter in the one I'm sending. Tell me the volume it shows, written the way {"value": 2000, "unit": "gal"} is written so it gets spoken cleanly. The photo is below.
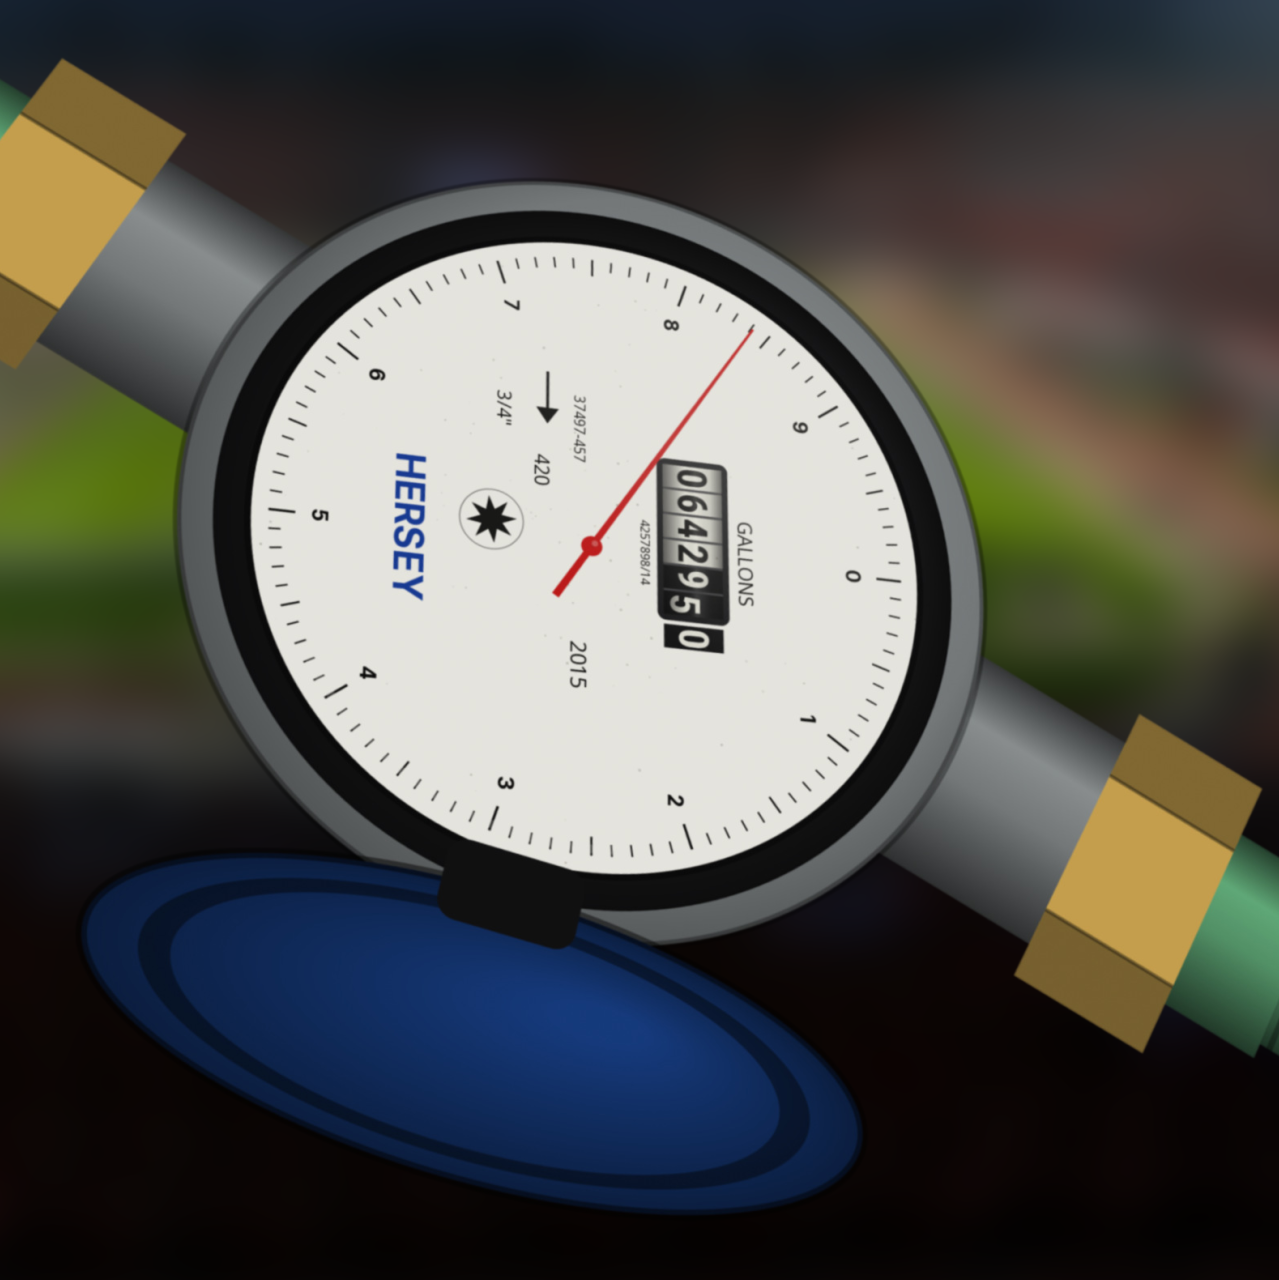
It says {"value": 642948.4, "unit": "gal"}
